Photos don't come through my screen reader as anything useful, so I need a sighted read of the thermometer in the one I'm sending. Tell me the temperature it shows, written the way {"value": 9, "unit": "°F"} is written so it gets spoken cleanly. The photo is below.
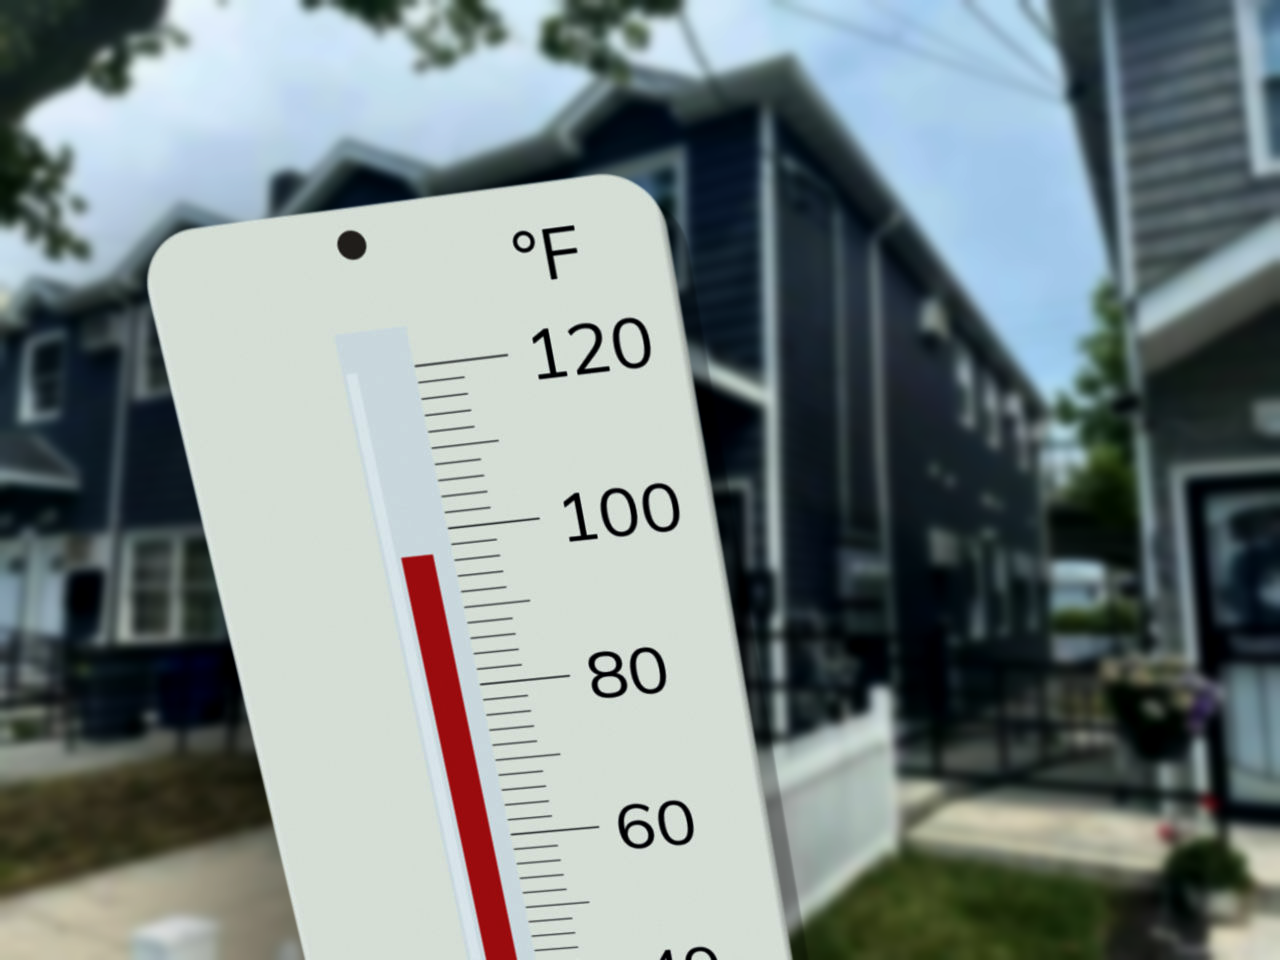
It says {"value": 97, "unit": "°F"}
